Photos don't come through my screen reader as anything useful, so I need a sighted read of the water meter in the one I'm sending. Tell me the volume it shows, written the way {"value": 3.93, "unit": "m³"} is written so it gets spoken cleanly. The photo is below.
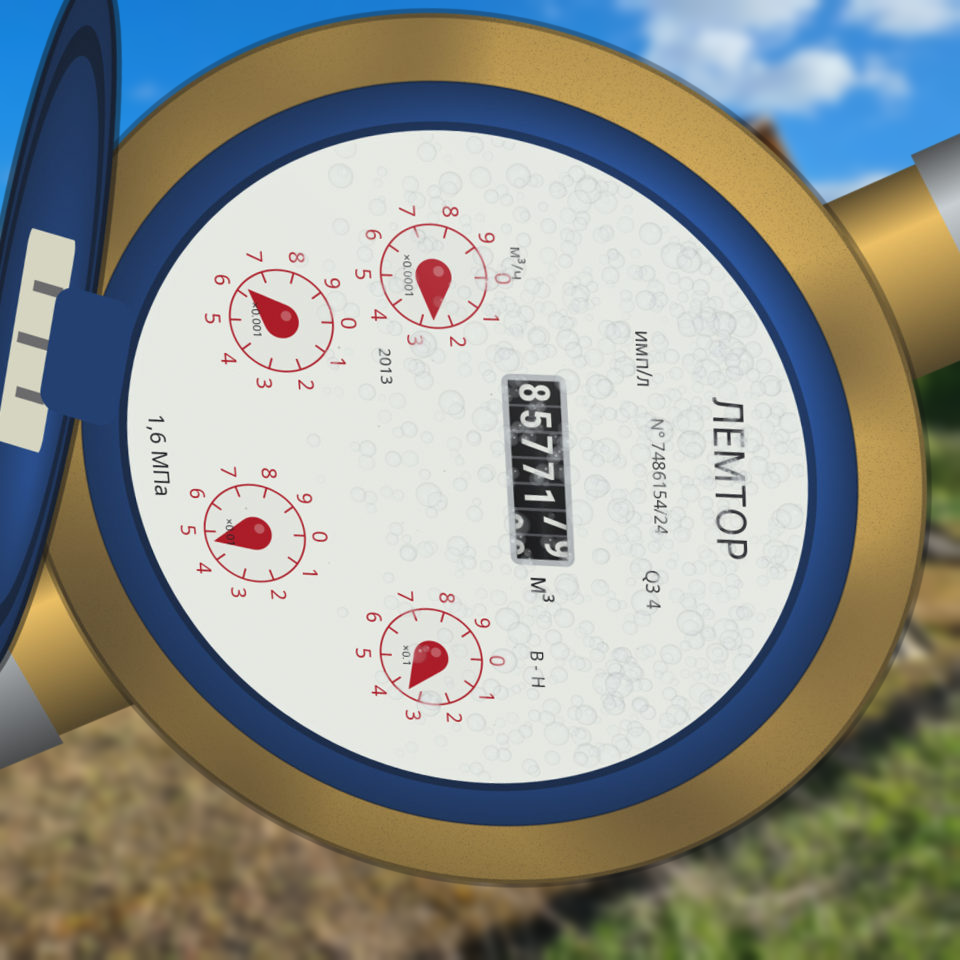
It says {"value": 8577179.3462, "unit": "m³"}
